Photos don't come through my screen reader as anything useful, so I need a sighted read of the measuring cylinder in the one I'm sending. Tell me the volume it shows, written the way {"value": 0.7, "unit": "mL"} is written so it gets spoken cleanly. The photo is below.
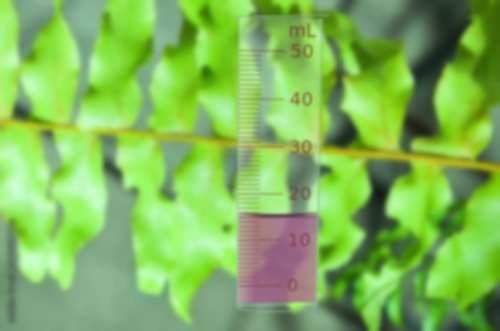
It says {"value": 15, "unit": "mL"}
